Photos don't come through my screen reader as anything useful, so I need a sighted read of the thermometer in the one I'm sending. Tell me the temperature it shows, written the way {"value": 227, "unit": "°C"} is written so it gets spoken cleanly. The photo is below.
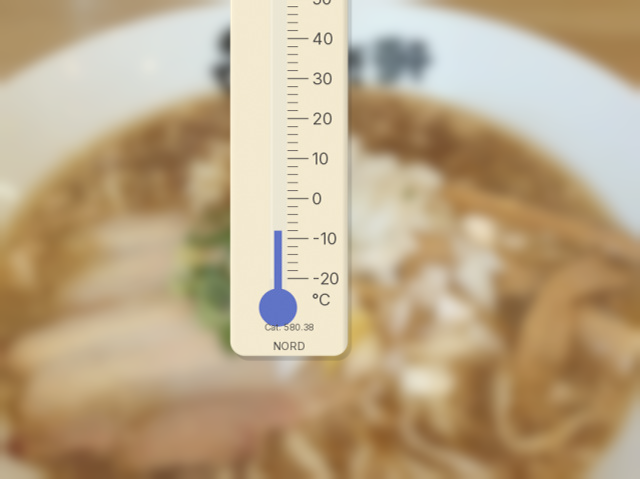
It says {"value": -8, "unit": "°C"}
